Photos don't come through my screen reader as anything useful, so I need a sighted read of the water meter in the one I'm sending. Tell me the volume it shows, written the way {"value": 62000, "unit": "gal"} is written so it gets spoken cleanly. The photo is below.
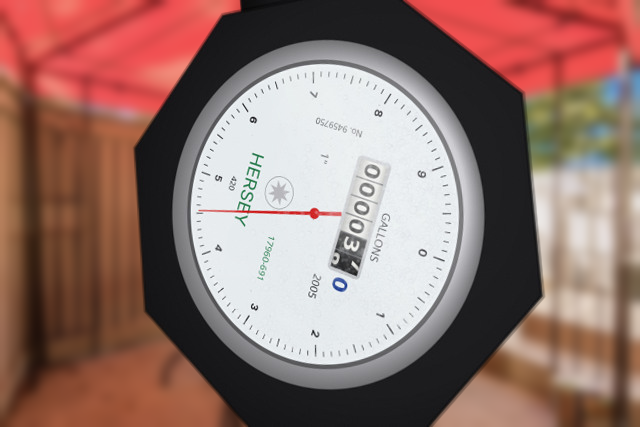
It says {"value": 374.5, "unit": "gal"}
